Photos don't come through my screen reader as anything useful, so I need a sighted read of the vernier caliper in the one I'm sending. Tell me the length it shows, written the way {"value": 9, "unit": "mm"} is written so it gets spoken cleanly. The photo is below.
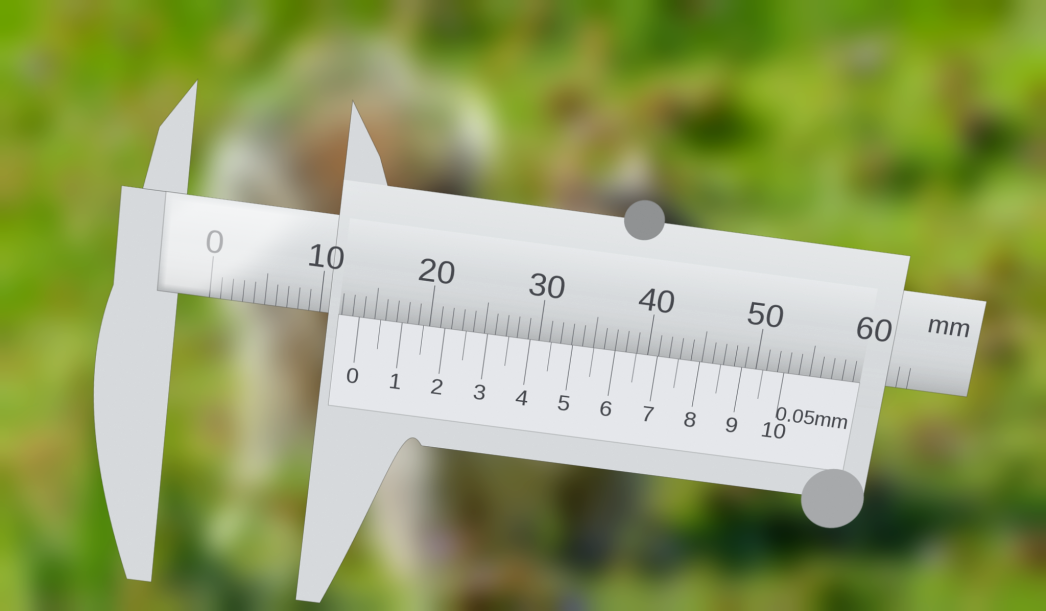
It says {"value": 13.6, "unit": "mm"}
